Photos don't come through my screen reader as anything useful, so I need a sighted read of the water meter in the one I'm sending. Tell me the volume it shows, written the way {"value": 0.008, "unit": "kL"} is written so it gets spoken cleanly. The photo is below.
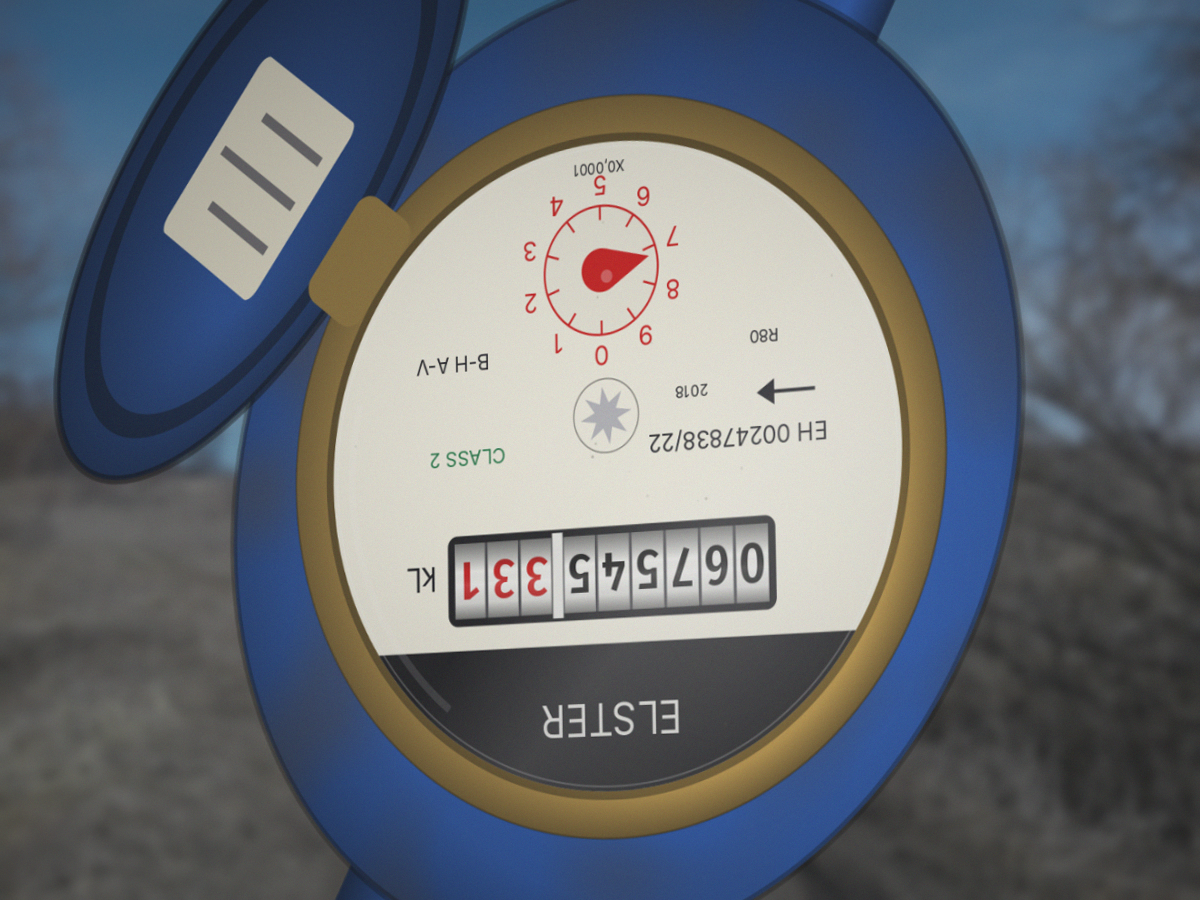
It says {"value": 67545.3317, "unit": "kL"}
